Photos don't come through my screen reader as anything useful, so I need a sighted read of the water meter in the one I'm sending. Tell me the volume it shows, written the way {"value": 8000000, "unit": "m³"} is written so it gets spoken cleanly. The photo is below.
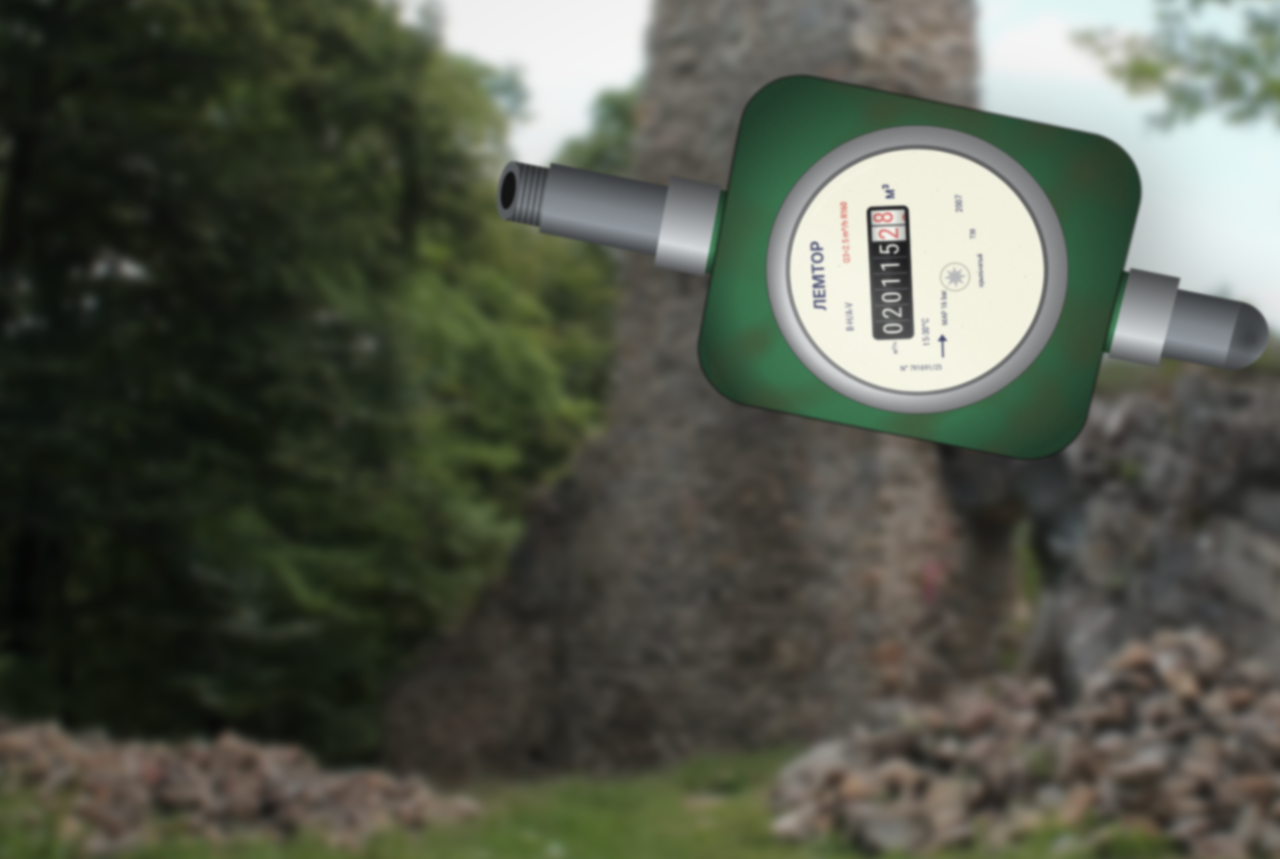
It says {"value": 20115.28, "unit": "m³"}
